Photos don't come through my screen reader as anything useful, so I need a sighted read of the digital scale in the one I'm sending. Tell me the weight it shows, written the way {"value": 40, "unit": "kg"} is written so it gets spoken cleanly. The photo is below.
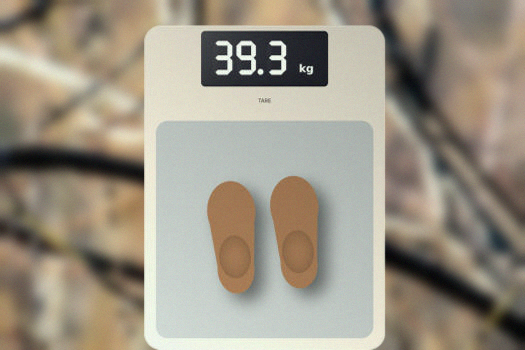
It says {"value": 39.3, "unit": "kg"}
